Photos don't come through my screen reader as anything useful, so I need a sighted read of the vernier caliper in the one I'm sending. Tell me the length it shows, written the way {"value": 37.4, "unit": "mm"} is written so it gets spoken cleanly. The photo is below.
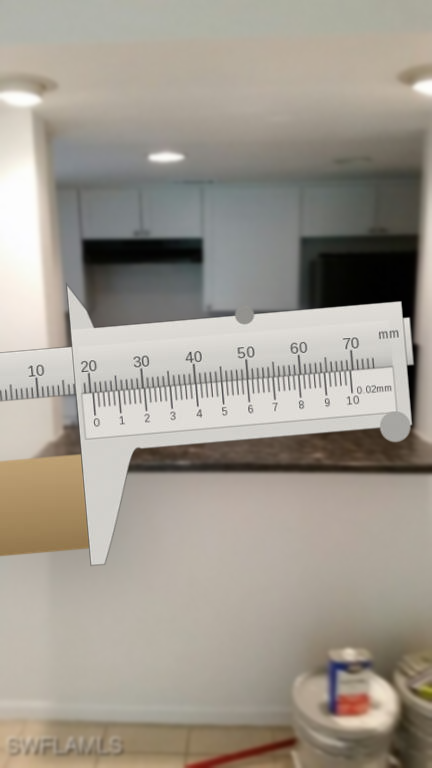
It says {"value": 20.5, "unit": "mm"}
